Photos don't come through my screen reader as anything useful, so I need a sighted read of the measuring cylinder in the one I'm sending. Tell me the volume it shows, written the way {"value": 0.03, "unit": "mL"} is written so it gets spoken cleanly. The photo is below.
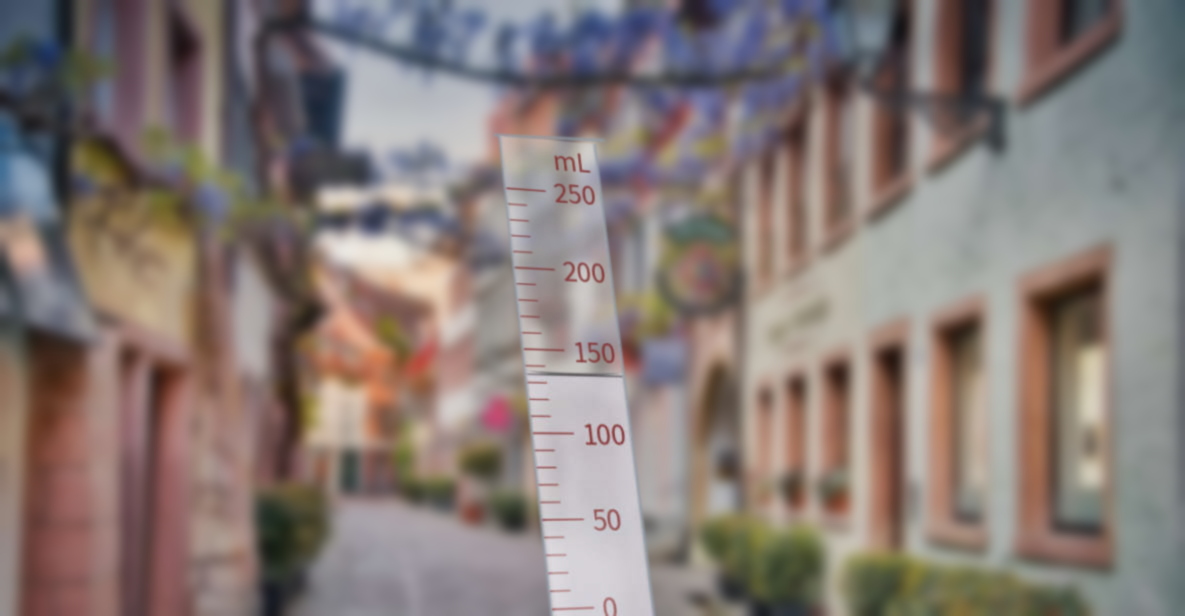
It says {"value": 135, "unit": "mL"}
